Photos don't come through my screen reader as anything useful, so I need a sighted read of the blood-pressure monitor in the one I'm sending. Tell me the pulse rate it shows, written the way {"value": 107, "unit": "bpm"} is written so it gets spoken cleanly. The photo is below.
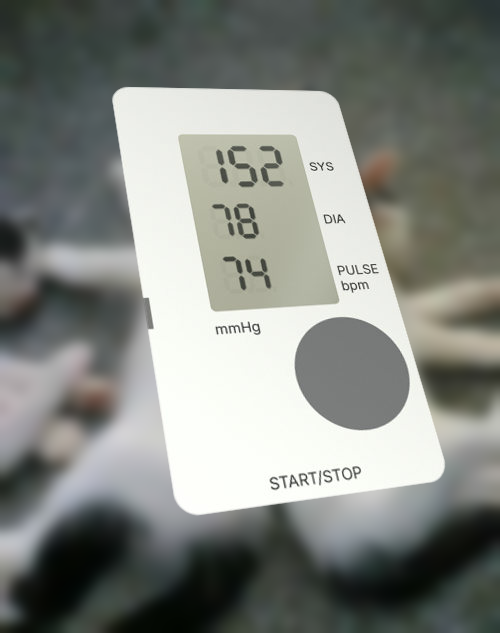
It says {"value": 74, "unit": "bpm"}
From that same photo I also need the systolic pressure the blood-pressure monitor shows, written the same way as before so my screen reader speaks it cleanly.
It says {"value": 152, "unit": "mmHg"}
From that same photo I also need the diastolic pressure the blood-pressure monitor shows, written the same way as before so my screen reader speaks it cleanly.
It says {"value": 78, "unit": "mmHg"}
